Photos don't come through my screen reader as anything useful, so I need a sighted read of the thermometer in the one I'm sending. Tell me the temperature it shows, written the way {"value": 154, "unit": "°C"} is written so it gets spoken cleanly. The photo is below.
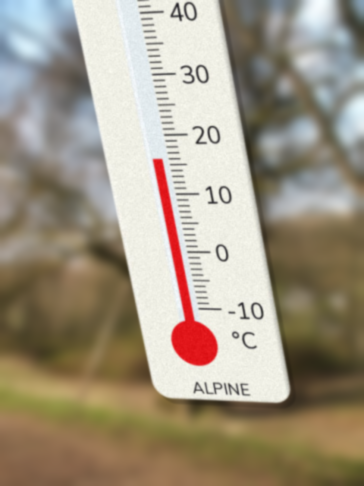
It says {"value": 16, "unit": "°C"}
